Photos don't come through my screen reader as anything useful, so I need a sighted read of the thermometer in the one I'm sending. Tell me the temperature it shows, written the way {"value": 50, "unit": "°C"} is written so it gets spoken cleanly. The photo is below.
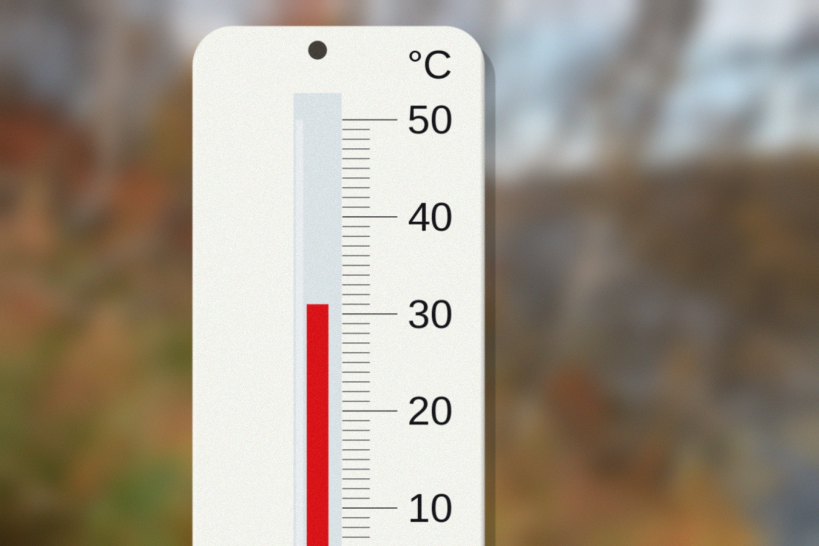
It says {"value": 31, "unit": "°C"}
